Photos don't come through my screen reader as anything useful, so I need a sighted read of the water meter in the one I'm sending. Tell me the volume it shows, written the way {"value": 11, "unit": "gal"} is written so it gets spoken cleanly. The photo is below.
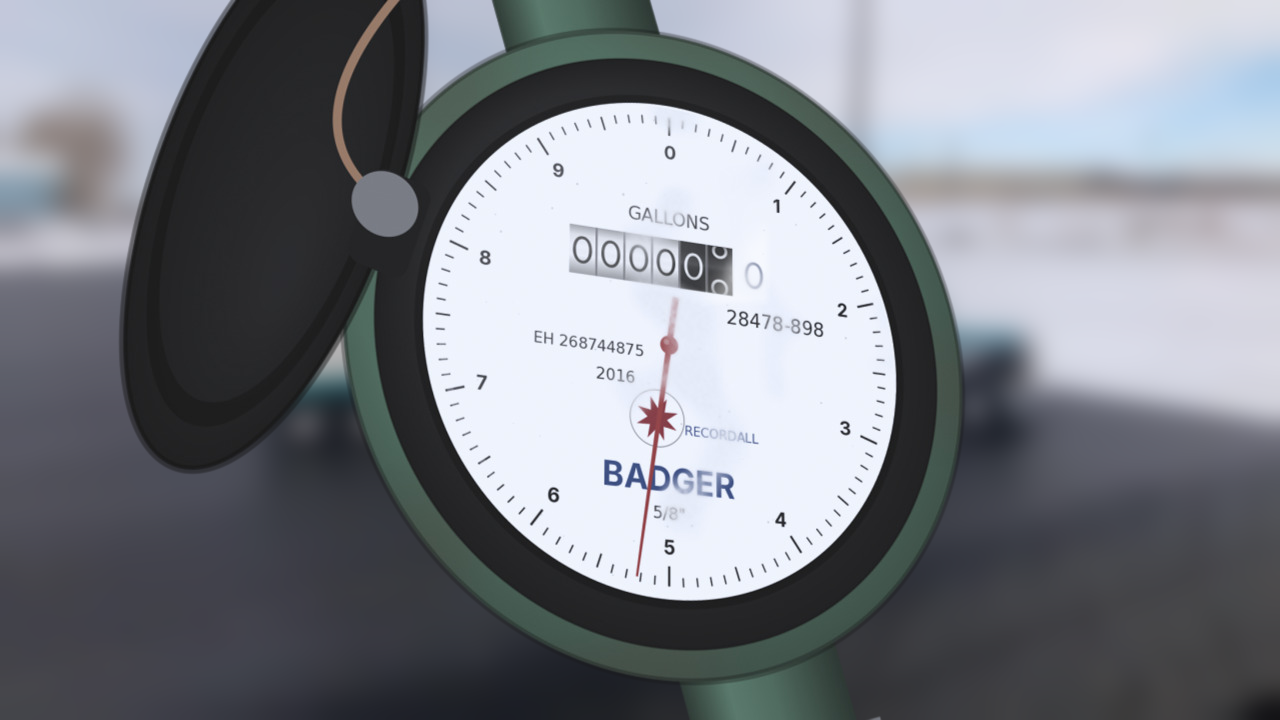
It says {"value": 85.2, "unit": "gal"}
